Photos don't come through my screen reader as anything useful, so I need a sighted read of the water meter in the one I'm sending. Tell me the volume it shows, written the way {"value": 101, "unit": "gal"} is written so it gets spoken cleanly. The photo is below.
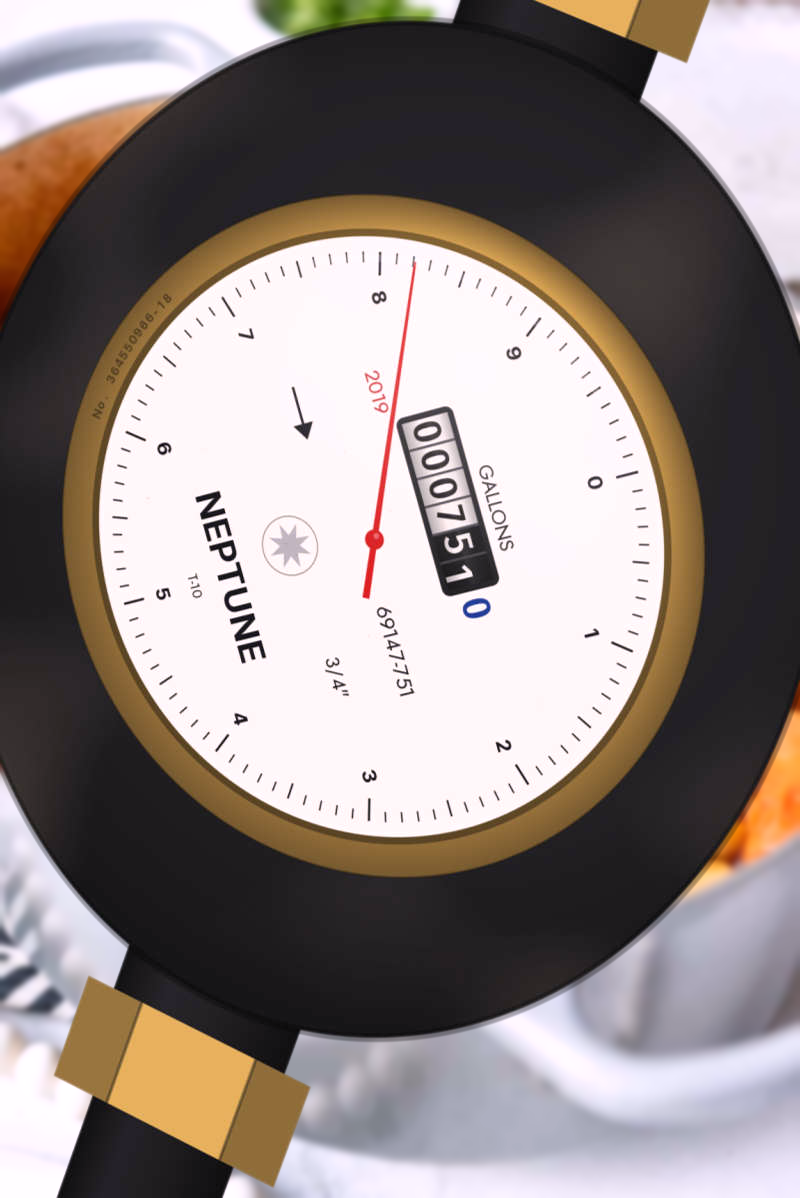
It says {"value": 7508.2, "unit": "gal"}
